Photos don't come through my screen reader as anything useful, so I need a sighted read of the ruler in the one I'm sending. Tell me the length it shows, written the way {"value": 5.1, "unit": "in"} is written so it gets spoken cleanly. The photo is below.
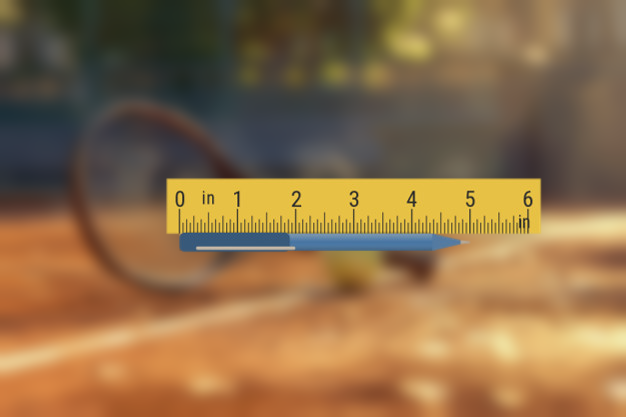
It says {"value": 5, "unit": "in"}
